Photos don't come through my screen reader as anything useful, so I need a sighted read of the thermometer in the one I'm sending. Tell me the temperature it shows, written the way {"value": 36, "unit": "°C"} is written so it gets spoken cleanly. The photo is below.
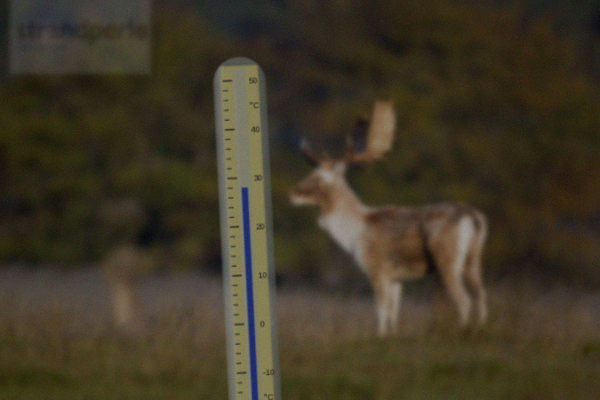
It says {"value": 28, "unit": "°C"}
